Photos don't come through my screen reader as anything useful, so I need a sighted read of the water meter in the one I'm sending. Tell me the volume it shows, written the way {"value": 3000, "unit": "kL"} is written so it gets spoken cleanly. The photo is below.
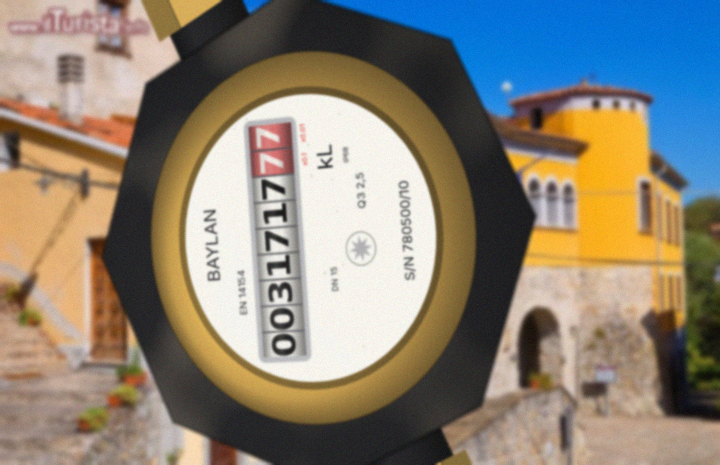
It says {"value": 31717.77, "unit": "kL"}
